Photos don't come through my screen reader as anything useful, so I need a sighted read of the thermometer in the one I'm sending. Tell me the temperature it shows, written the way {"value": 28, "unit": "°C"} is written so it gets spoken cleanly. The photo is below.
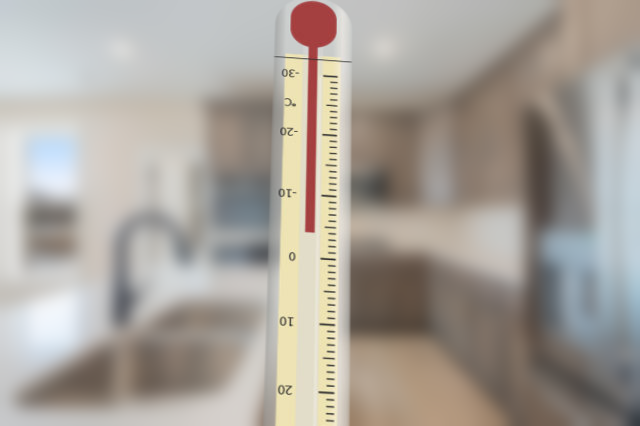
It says {"value": -4, "unit": "°C"}
